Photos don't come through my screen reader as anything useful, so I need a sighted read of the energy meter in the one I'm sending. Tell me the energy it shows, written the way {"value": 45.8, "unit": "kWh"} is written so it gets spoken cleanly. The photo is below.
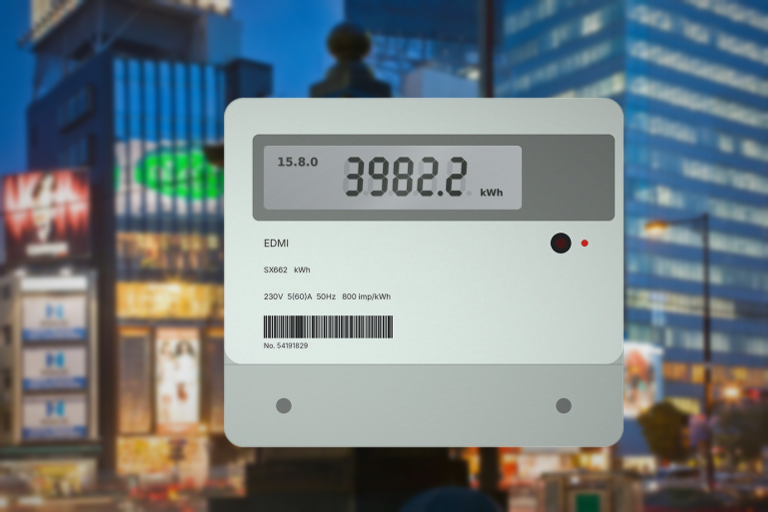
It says {"value": 3982.2, "unit": "kWh"}
